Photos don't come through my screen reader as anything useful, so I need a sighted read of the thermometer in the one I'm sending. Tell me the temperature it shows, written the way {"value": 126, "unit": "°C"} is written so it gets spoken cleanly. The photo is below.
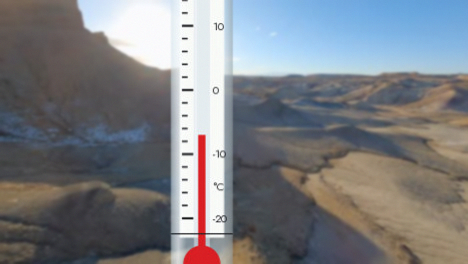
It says {"value": -7, "unit": "°C"}
